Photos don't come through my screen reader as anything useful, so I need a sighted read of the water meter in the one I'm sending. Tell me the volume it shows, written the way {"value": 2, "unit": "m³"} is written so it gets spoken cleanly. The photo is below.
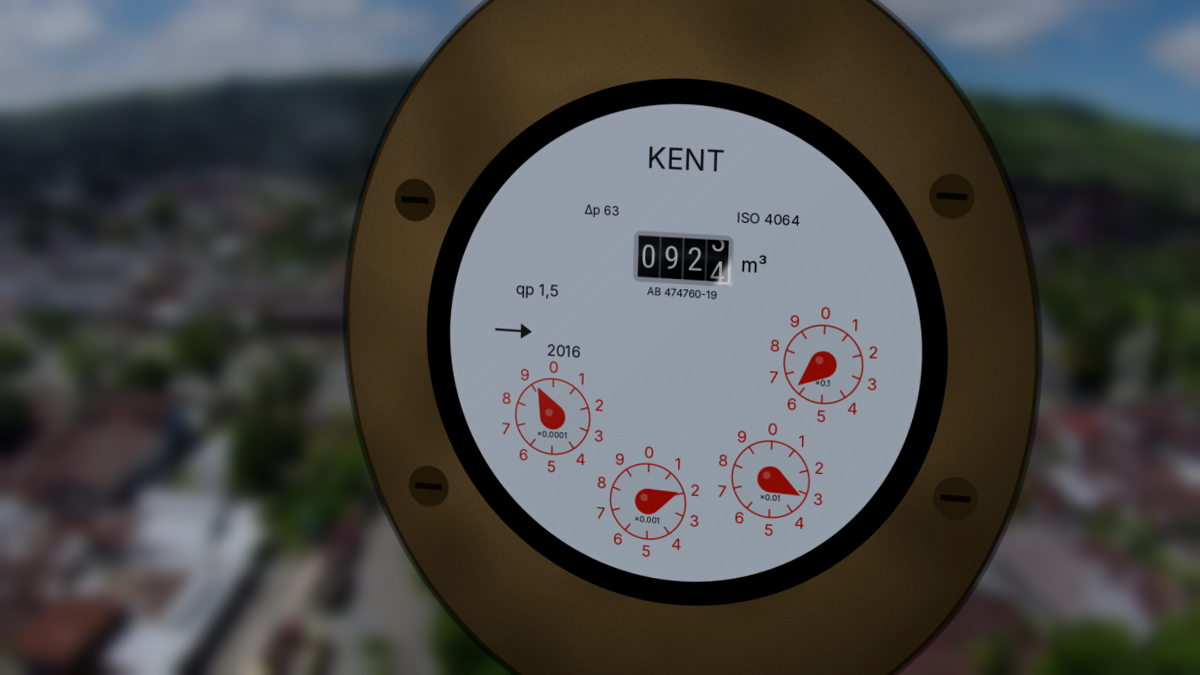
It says {"value": 923.6319, "unit": "m³"}
